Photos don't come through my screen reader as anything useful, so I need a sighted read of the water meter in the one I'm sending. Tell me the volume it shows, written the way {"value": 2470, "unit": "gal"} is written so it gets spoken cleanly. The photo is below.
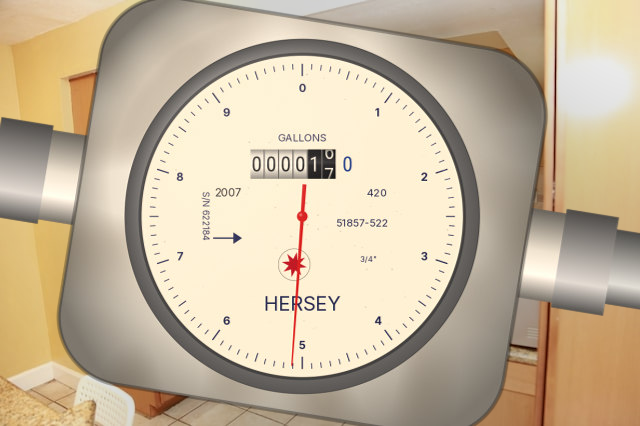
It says {"value": 165.1, "unit": "gal"}
